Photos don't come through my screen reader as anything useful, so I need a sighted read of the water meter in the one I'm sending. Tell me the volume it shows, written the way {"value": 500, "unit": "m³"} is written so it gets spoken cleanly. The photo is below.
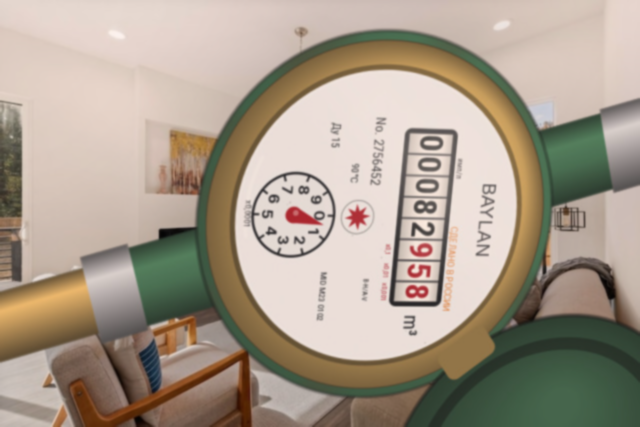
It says {"value": 82.9580, "unit": "m³"}
